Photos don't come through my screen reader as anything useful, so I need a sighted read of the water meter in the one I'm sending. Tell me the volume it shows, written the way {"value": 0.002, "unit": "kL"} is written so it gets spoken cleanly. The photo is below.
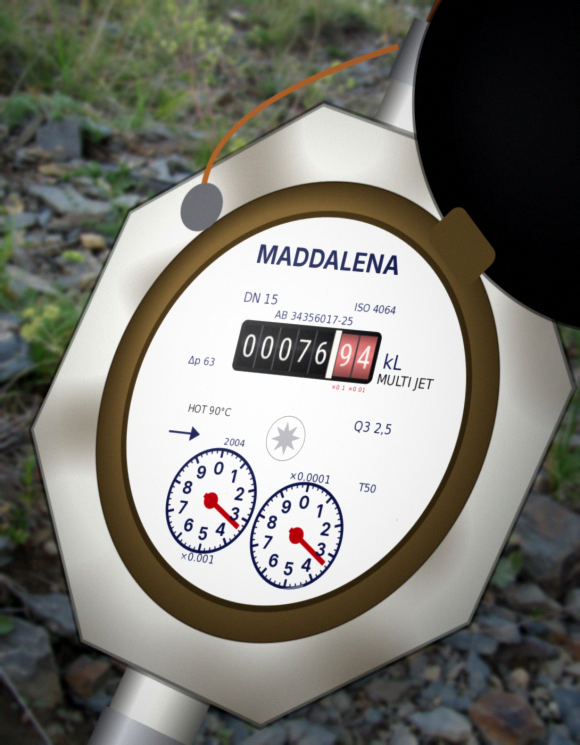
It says {"value": 76.9433, "unit": "kL"}
